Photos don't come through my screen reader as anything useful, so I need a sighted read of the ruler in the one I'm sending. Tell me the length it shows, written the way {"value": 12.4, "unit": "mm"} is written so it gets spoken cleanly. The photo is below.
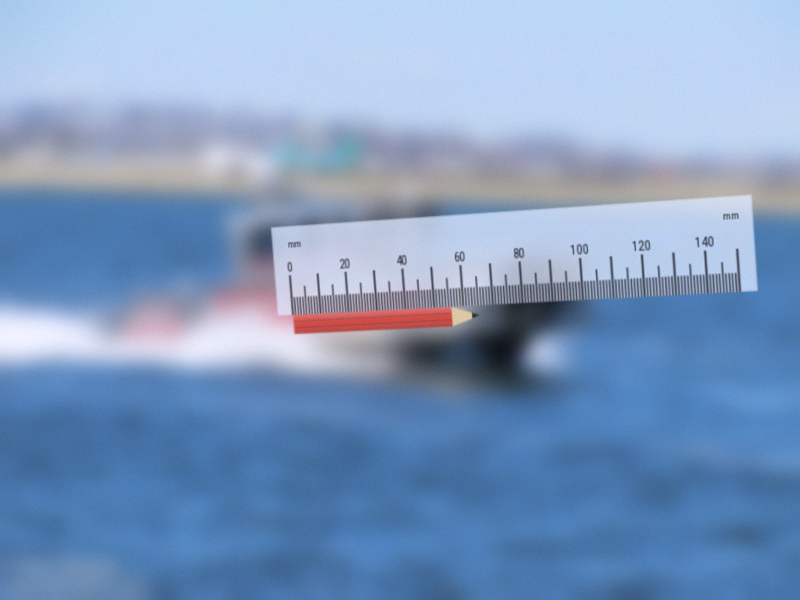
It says {"value": 65, "unit": "mm"}
